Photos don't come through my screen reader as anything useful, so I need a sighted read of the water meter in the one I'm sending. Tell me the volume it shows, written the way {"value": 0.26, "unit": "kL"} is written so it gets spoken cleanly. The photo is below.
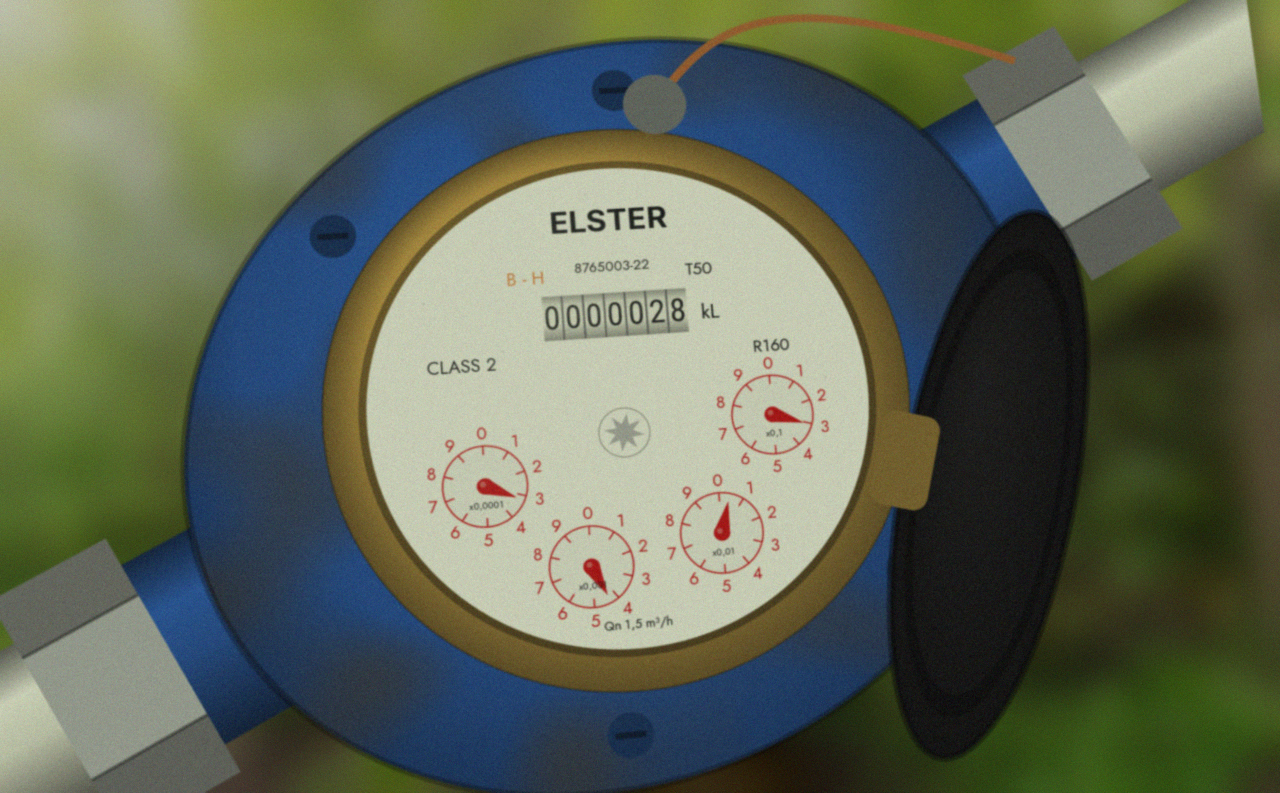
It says {"value": 28.3043, "unit": "kL"}
